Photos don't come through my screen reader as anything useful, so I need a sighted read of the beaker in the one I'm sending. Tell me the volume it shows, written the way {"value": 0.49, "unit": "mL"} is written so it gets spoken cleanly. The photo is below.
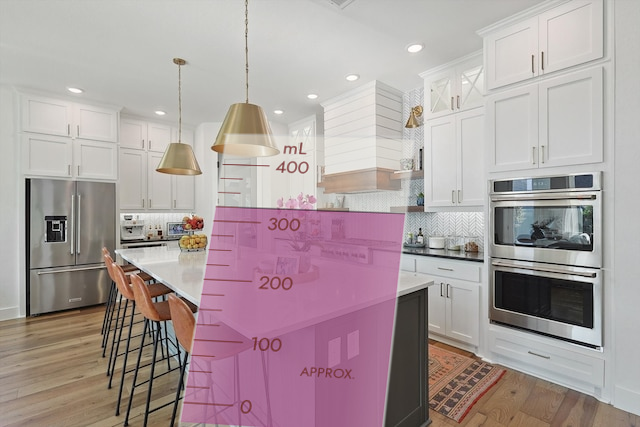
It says {"value": 325, "unit": "mL"}
